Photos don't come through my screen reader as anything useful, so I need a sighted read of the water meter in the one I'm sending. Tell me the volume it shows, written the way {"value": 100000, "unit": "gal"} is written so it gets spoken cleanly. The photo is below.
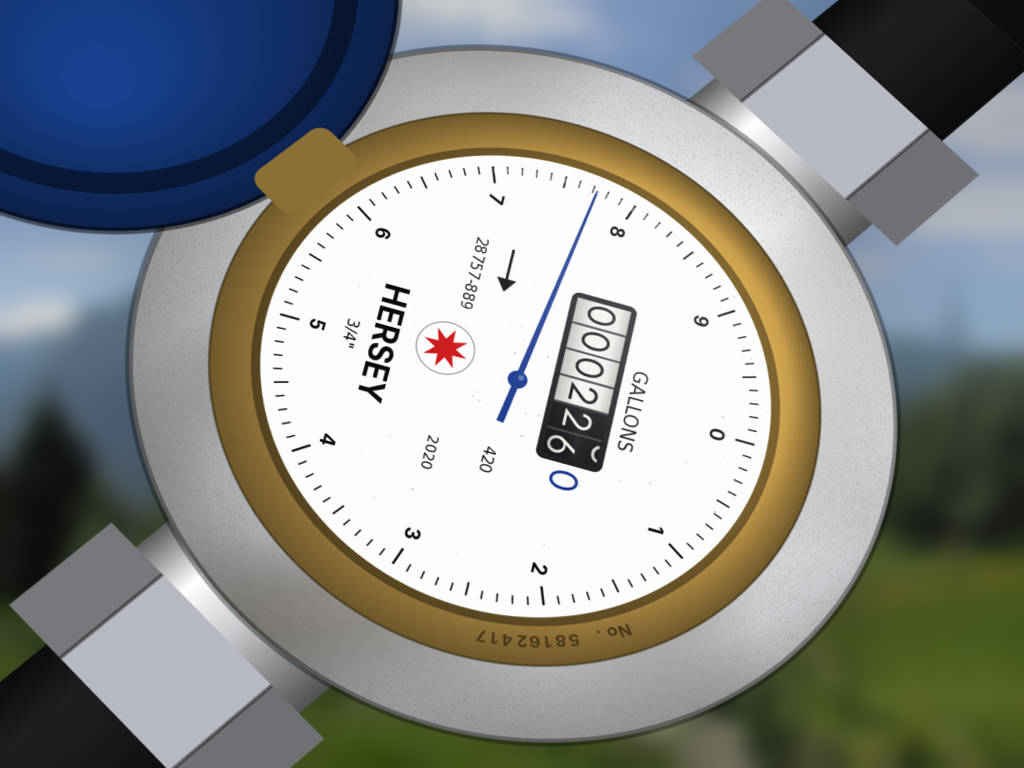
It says {"value": 2257.7, "unit": "gal"}
